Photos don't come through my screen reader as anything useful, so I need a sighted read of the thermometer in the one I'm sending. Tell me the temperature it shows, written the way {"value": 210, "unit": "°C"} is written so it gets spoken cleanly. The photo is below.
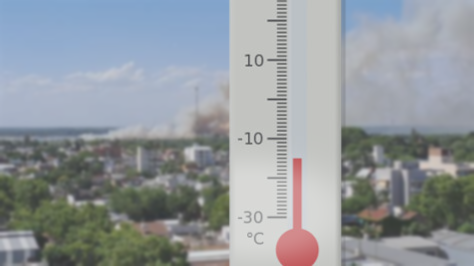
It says {"value": -15, "unit": "°C"}
